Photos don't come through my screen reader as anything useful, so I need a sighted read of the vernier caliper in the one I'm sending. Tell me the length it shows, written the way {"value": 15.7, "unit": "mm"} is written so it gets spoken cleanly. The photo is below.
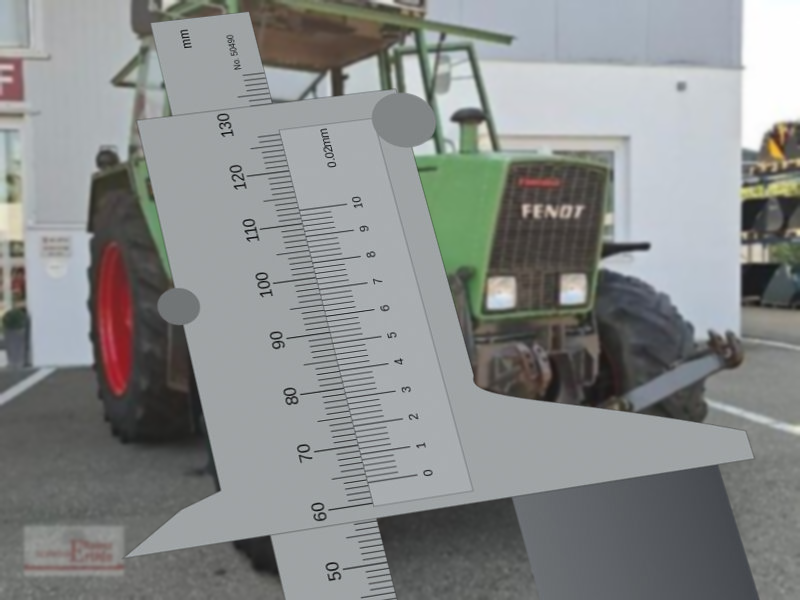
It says {"value": 63.5, "unit": "mm"}
